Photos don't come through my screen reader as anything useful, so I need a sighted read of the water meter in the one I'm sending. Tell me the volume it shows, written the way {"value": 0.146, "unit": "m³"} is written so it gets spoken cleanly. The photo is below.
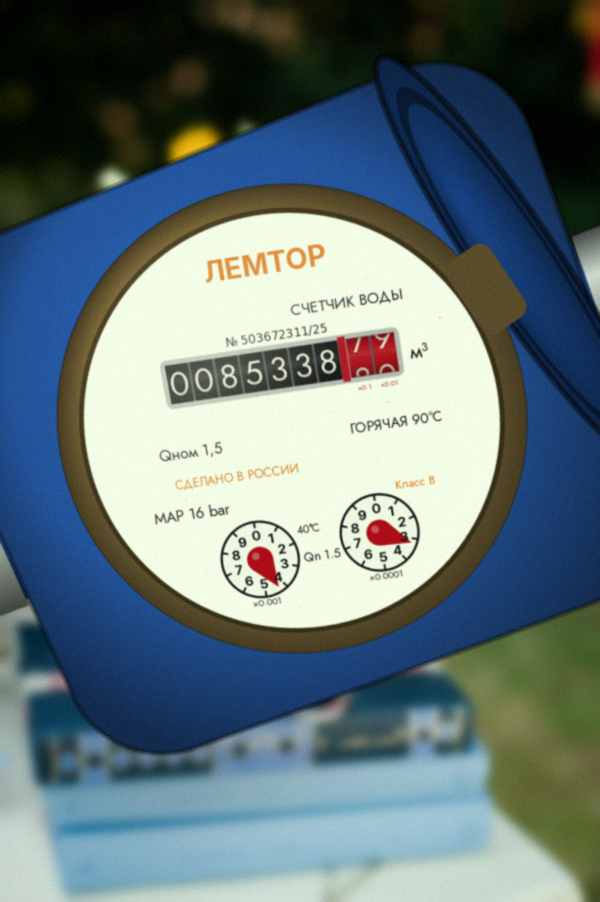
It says {"value": 85338.7943, "unit": "m³"}
